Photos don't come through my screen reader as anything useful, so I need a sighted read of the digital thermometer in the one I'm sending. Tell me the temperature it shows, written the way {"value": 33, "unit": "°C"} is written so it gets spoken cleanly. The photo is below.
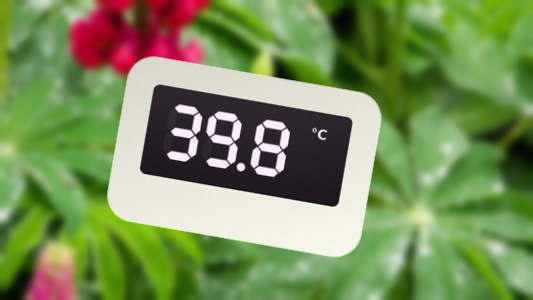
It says {"value": 39.8, "unit": "°C"}
